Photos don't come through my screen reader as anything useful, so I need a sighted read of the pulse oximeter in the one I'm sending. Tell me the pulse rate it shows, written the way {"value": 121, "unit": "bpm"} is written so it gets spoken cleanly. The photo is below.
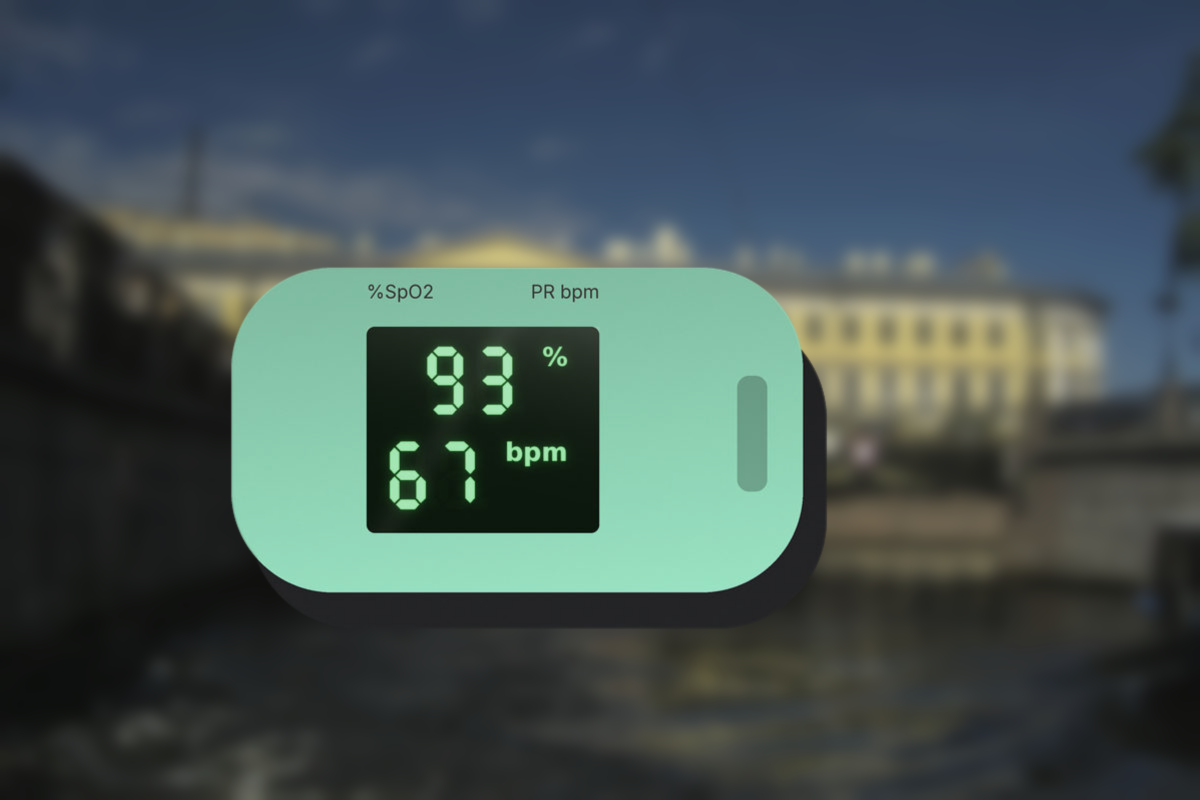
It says {"value": 67, "unit": "bpm"}
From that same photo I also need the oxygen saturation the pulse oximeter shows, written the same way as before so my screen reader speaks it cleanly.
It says {"value": 93, "unit": "%"}
